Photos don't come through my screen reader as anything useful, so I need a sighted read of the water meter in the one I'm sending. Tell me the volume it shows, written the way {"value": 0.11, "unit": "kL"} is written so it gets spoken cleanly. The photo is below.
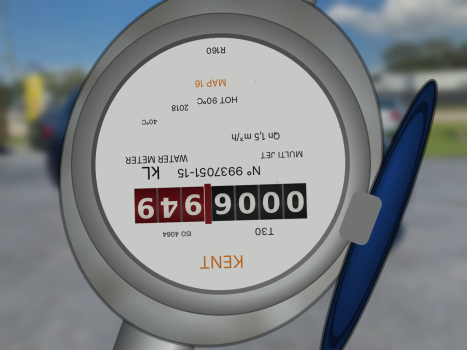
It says {"value": 6.949, "unit": "kL"}
